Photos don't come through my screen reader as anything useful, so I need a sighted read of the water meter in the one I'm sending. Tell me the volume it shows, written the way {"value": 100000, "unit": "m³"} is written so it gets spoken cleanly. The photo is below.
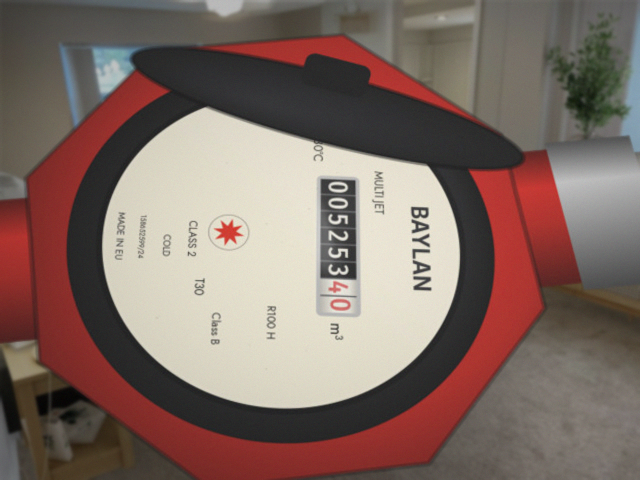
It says {"value": 5253.40, "unit": "m³"}
